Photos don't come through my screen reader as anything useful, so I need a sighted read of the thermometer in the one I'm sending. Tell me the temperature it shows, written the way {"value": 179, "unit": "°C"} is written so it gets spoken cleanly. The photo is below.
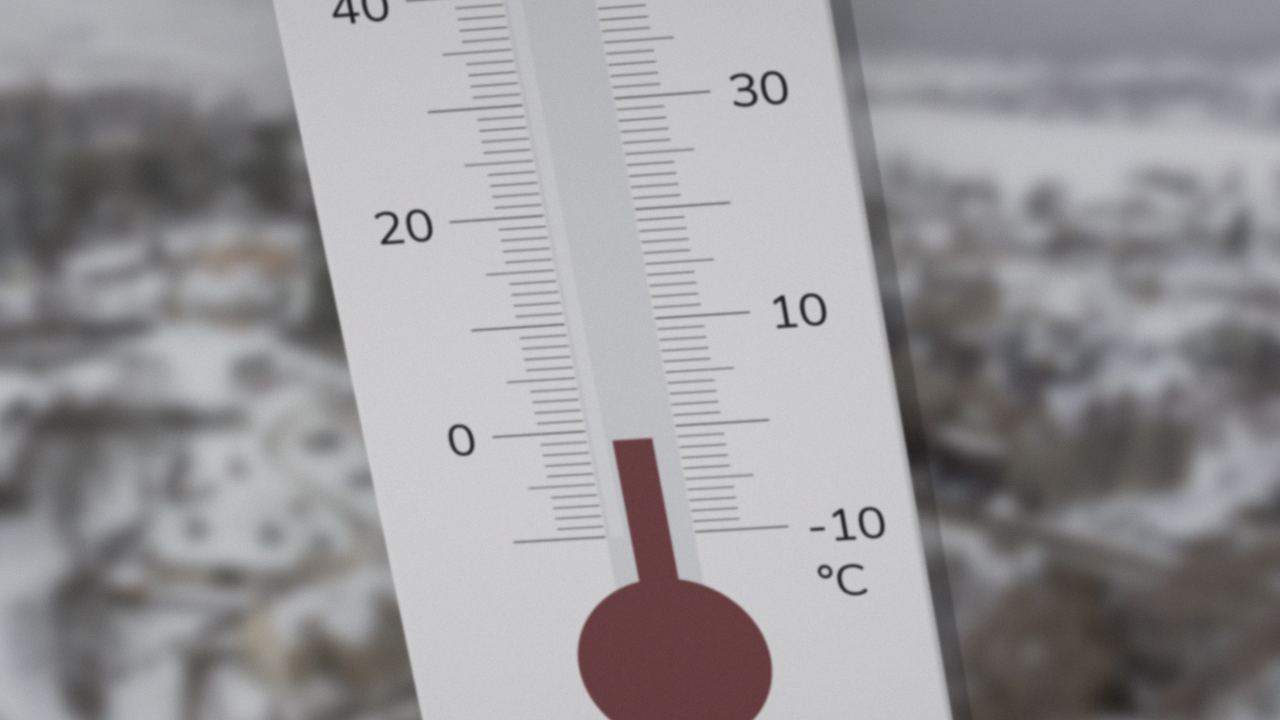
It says {"value": -1, "unit": "°C"}
